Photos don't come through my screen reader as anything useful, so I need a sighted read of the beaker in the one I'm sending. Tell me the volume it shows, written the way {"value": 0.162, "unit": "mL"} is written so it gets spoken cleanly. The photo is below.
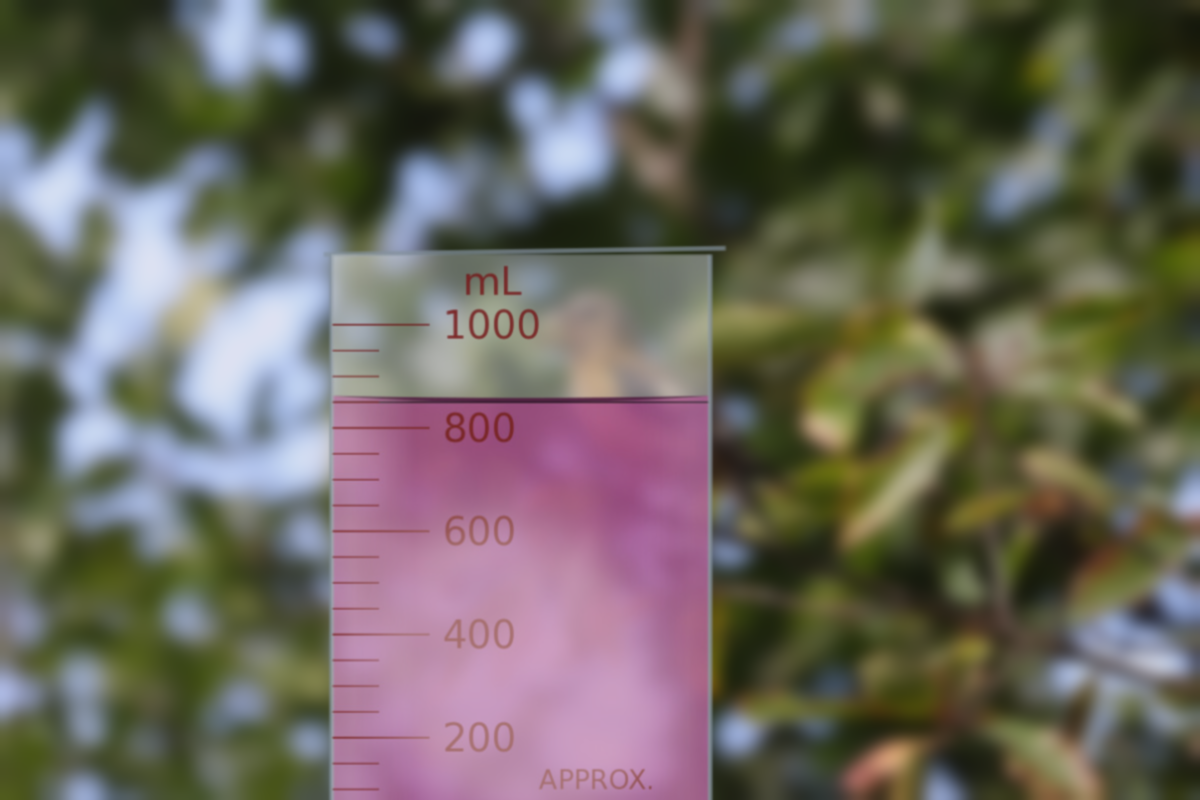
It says {"value": 850, "unit": "mL"}
